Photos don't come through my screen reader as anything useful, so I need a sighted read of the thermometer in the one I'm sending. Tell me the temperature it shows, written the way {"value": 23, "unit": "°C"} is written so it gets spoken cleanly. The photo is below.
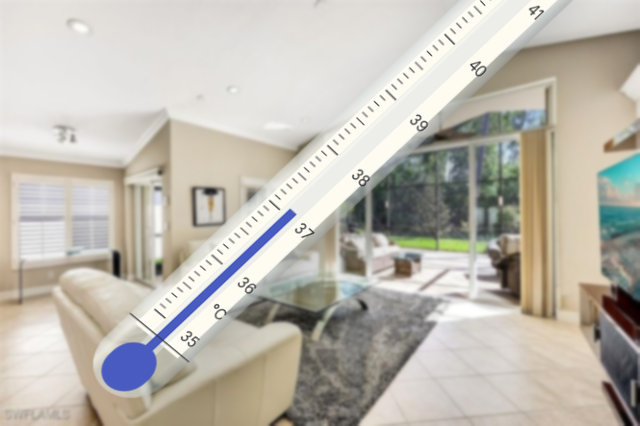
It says {"value": 37.1, "unit": "°C"}
